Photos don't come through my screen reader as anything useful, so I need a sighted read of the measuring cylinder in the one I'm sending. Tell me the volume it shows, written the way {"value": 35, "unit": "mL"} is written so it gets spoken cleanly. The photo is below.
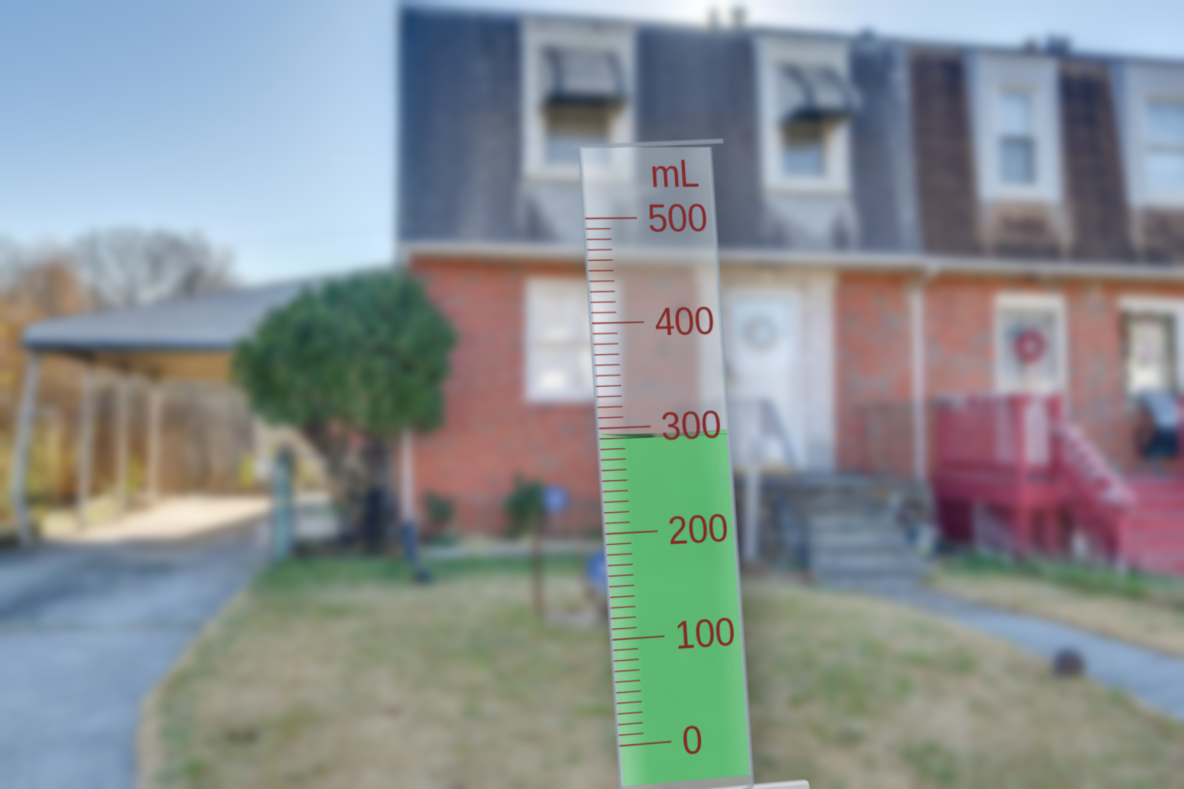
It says {"value": 290, "unit": "mL"}
